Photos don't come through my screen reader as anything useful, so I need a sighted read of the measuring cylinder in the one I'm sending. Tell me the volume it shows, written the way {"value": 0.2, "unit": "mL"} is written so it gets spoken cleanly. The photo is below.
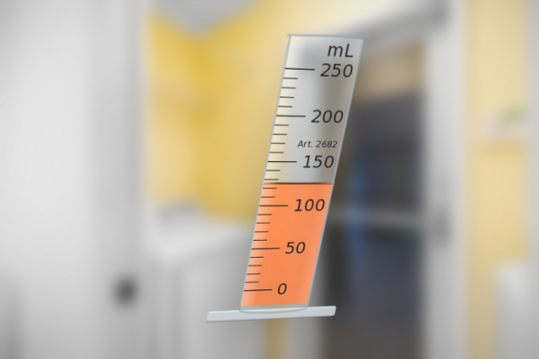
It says {"value": 125, "unit": "mL"}
